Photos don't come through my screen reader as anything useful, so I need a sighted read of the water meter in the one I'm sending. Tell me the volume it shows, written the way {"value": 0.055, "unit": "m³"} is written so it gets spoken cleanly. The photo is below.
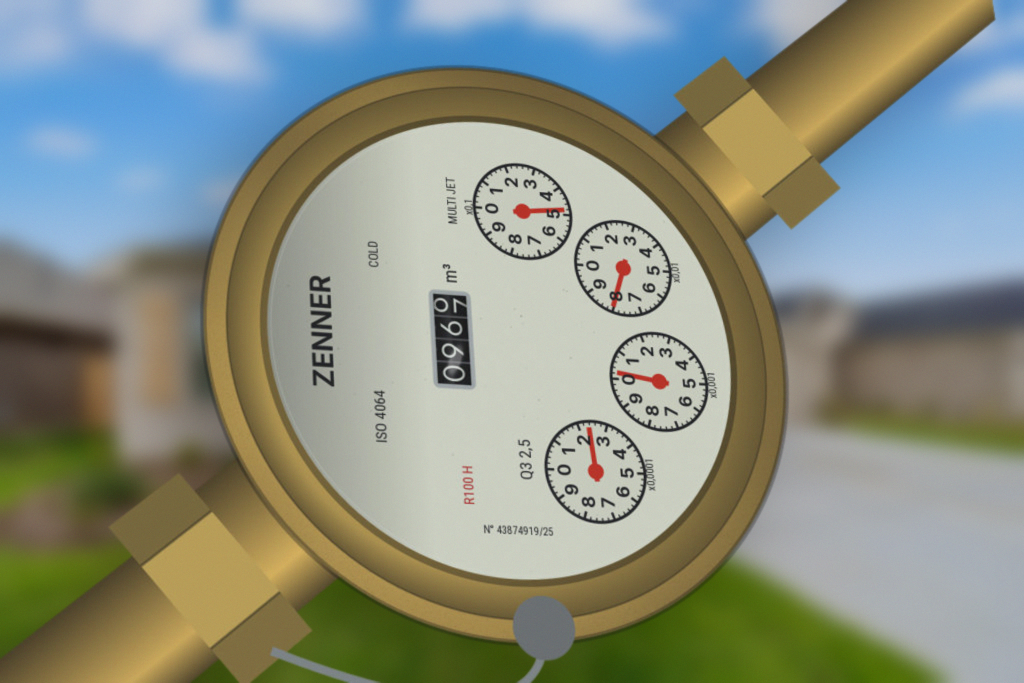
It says {"value": 966.4802, "unit": "m³"}
